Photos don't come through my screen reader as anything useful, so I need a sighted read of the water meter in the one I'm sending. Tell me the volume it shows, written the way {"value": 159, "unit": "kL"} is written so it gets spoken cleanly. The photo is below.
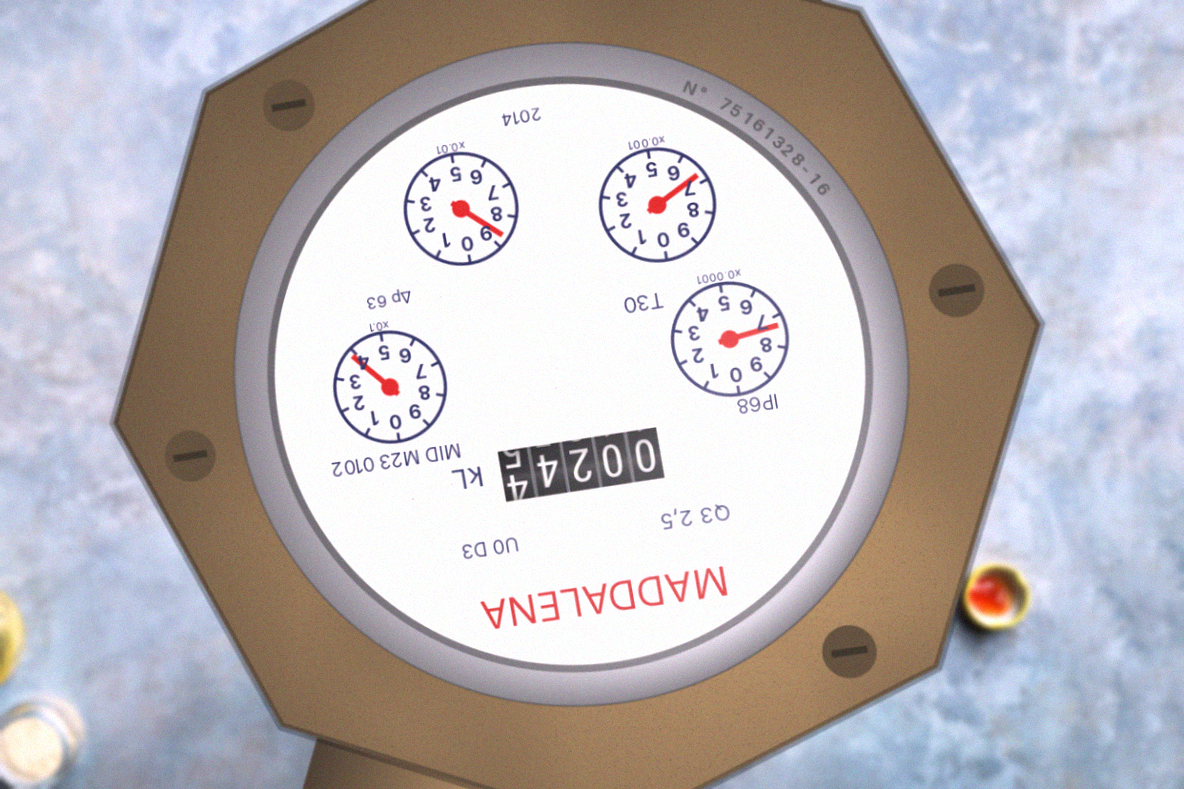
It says {"value": 244.3867, "unit": "kL"}
